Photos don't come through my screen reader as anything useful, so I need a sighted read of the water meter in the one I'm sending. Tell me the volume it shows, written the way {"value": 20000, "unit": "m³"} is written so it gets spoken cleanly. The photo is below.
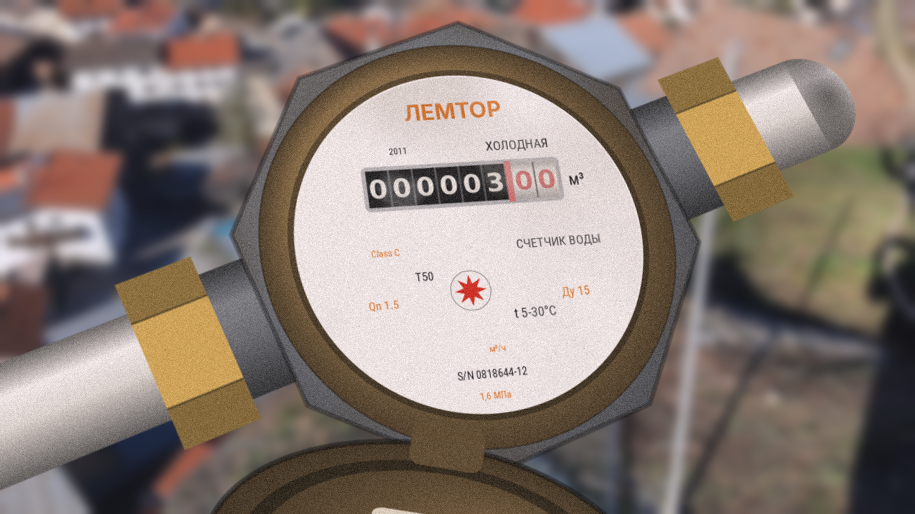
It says {"value": 3.00, "unit": "m³"}
